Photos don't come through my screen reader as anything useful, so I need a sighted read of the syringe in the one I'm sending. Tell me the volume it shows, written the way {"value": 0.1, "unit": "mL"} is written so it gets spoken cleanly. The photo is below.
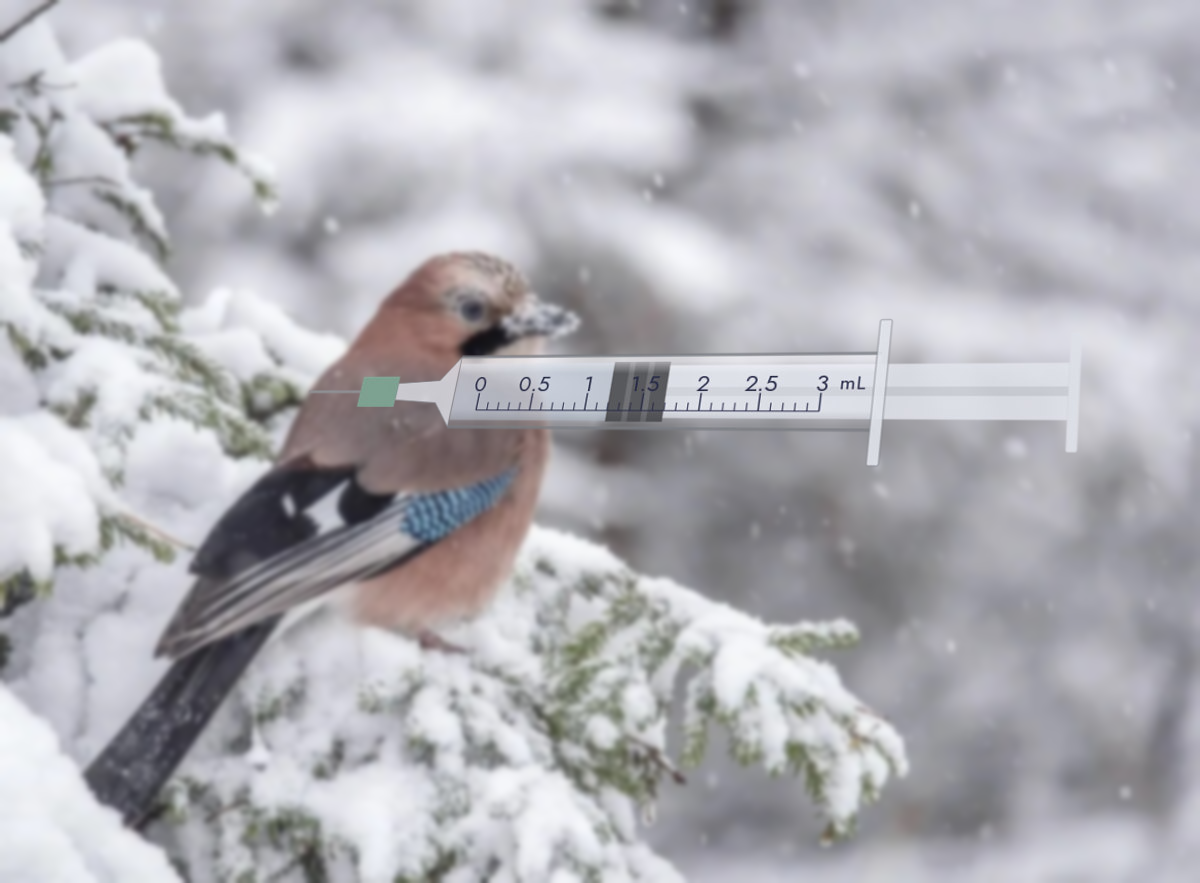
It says {"value": 1.2, "unit": "mL"}
